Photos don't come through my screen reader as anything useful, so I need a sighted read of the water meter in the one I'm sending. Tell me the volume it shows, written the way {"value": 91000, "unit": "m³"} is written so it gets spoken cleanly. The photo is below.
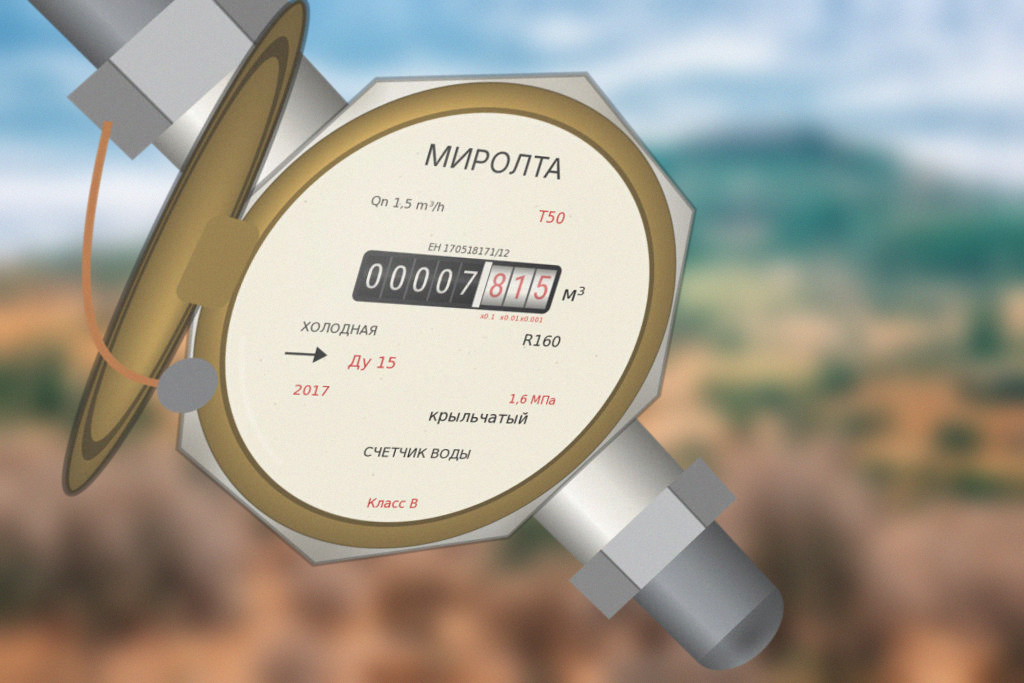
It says {"value": 7.815, "unit": "m³"}
